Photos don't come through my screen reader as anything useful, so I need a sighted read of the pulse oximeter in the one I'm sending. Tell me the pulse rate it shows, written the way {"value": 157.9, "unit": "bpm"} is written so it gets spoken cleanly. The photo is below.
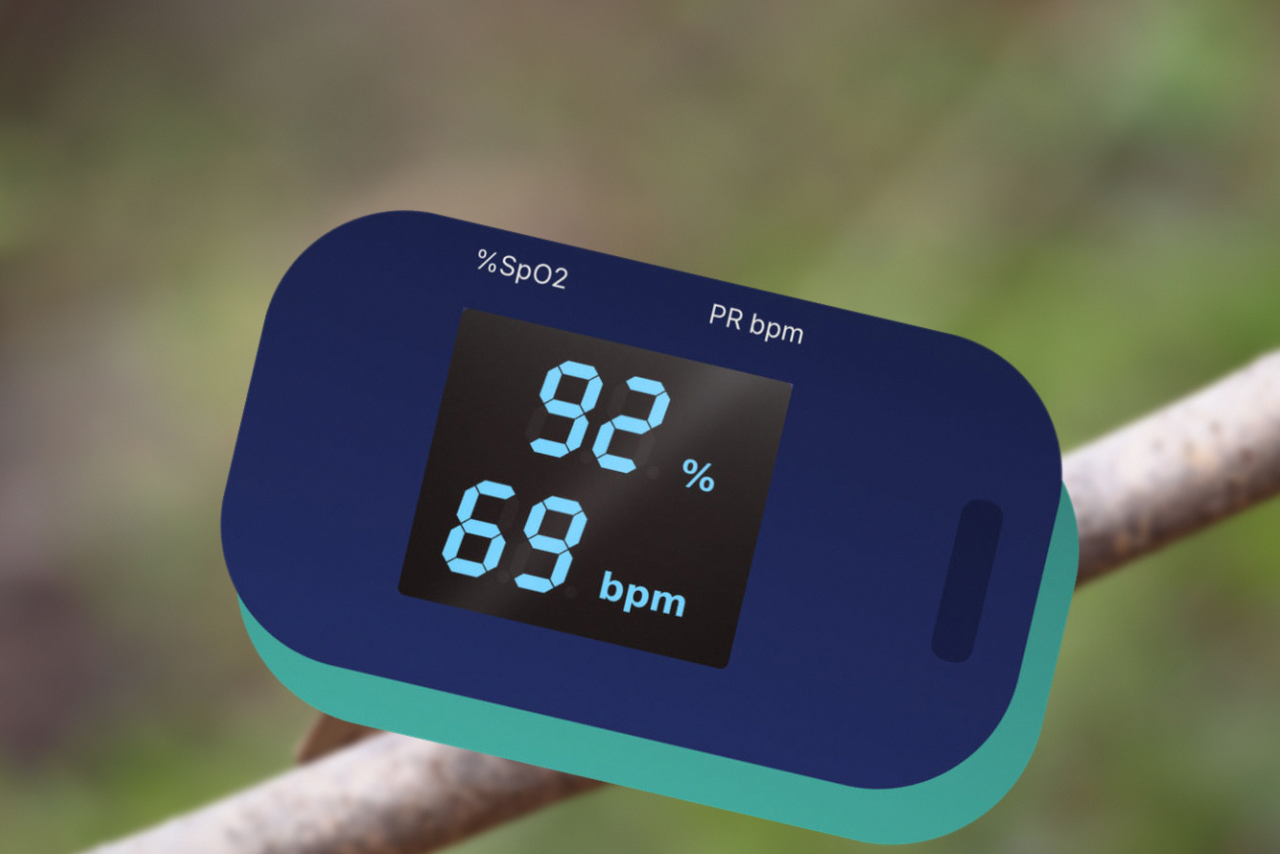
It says {"value": 69, "unit": "bpm"}
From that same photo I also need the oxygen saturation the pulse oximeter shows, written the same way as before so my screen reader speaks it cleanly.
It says {"value": 92, "unit": "%"}
